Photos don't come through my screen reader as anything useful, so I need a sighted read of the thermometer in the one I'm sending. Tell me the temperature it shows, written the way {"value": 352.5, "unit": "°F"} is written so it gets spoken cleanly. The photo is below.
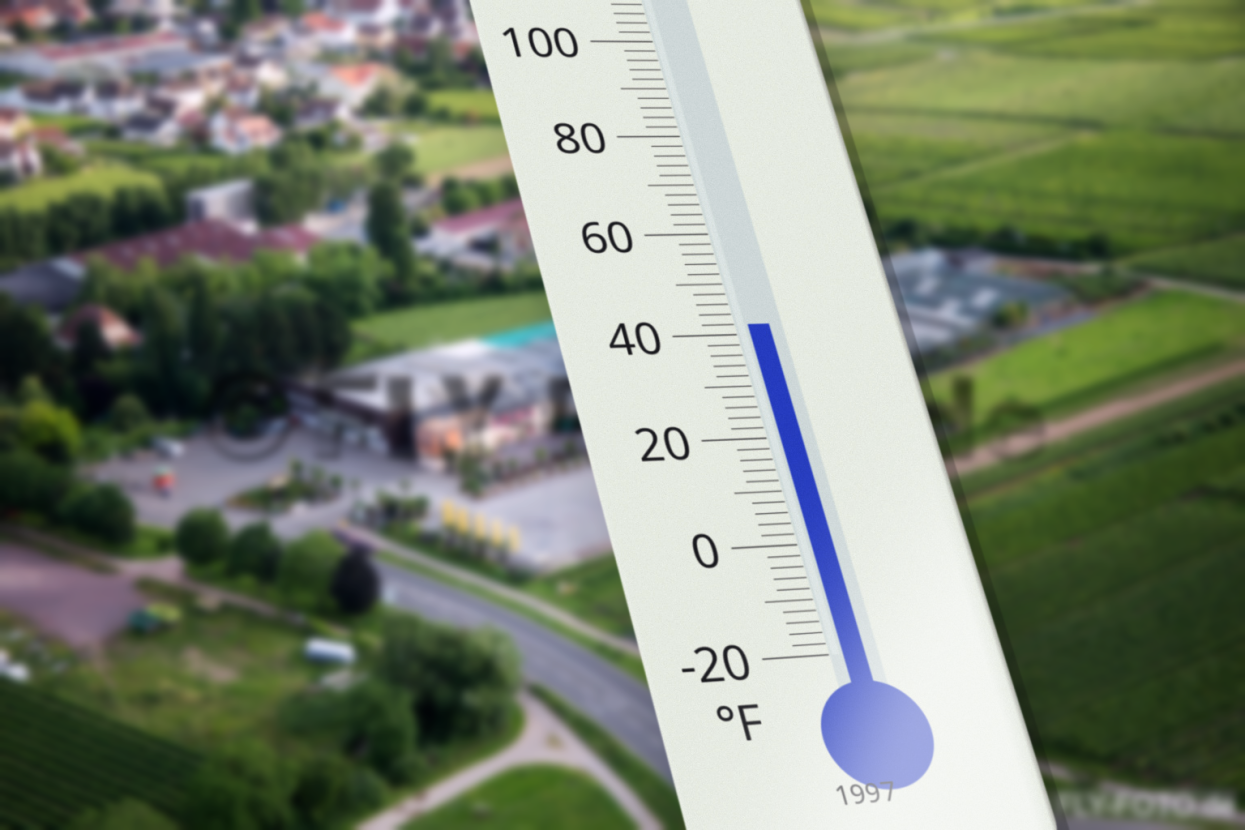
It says {"value": 42, "unit": "°F"}
